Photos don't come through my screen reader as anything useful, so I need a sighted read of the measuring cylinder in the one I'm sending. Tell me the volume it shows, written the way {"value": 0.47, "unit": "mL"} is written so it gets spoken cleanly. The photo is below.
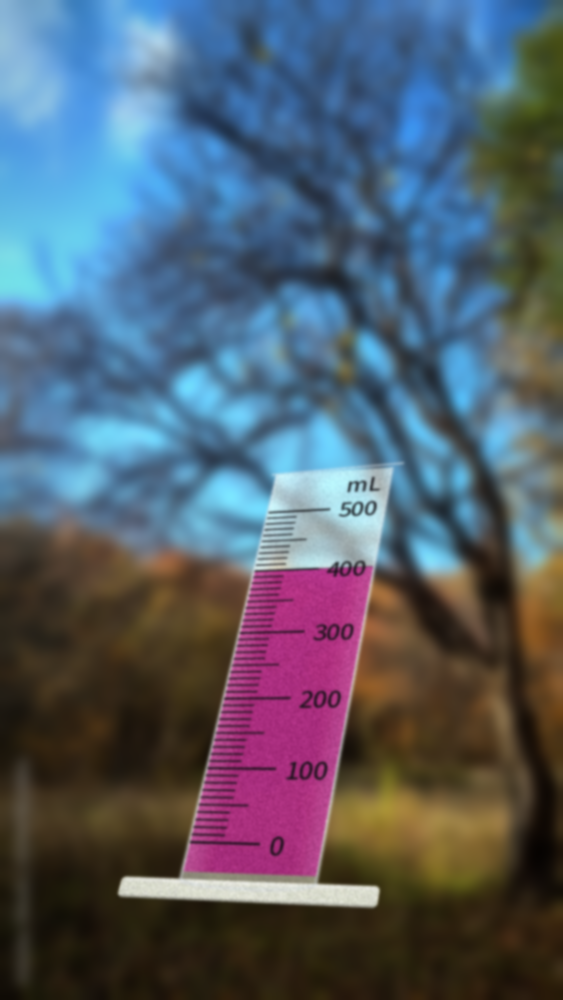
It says {"value": 400, "unit": "mL"}
